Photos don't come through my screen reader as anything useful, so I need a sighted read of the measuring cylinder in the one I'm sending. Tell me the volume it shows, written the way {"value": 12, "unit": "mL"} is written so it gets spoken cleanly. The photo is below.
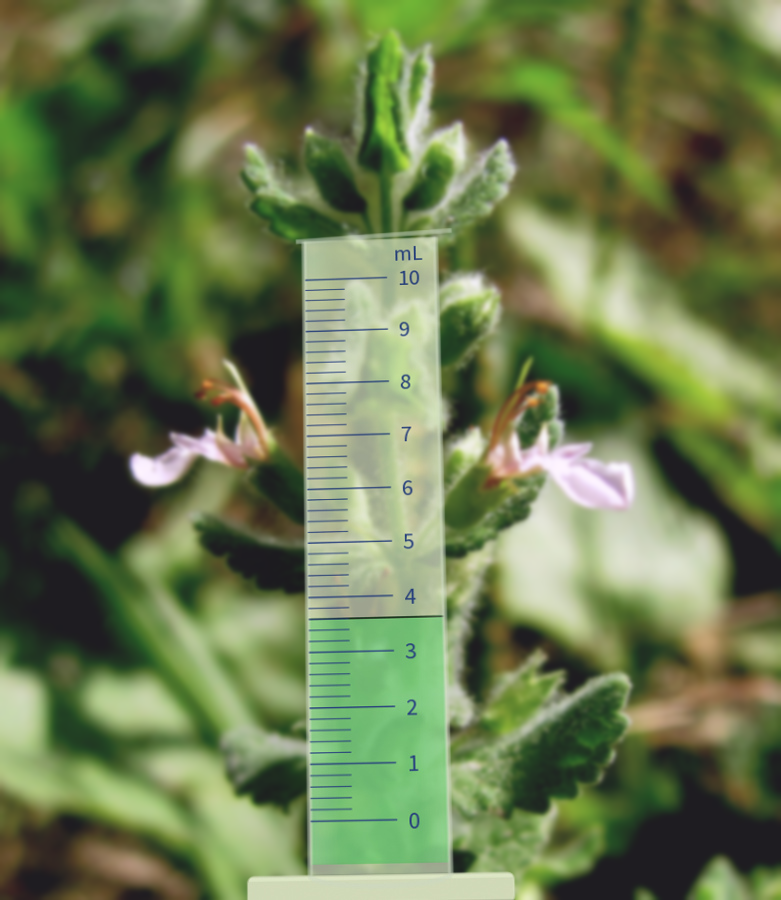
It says {"value": 3.6, "unit": "mL"}
